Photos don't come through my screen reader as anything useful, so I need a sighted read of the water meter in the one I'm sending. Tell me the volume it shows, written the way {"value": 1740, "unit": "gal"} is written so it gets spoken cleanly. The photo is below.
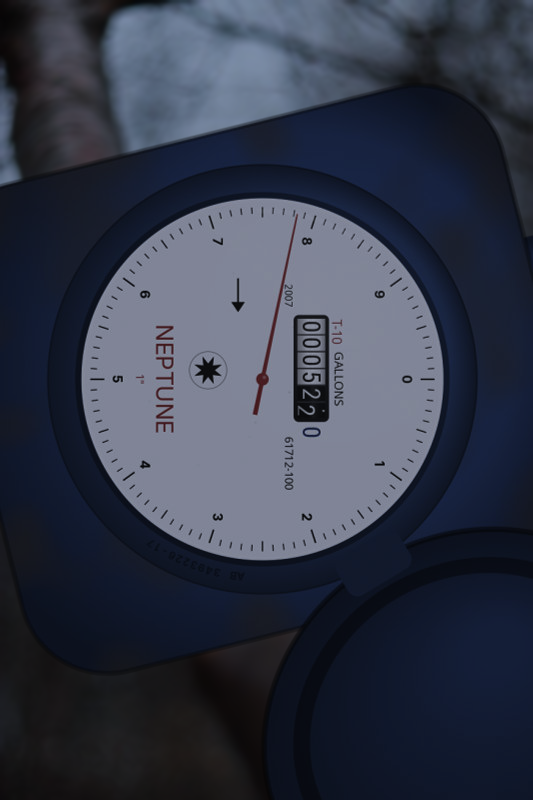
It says {"value": 5217.8, "unit": "gal"}
